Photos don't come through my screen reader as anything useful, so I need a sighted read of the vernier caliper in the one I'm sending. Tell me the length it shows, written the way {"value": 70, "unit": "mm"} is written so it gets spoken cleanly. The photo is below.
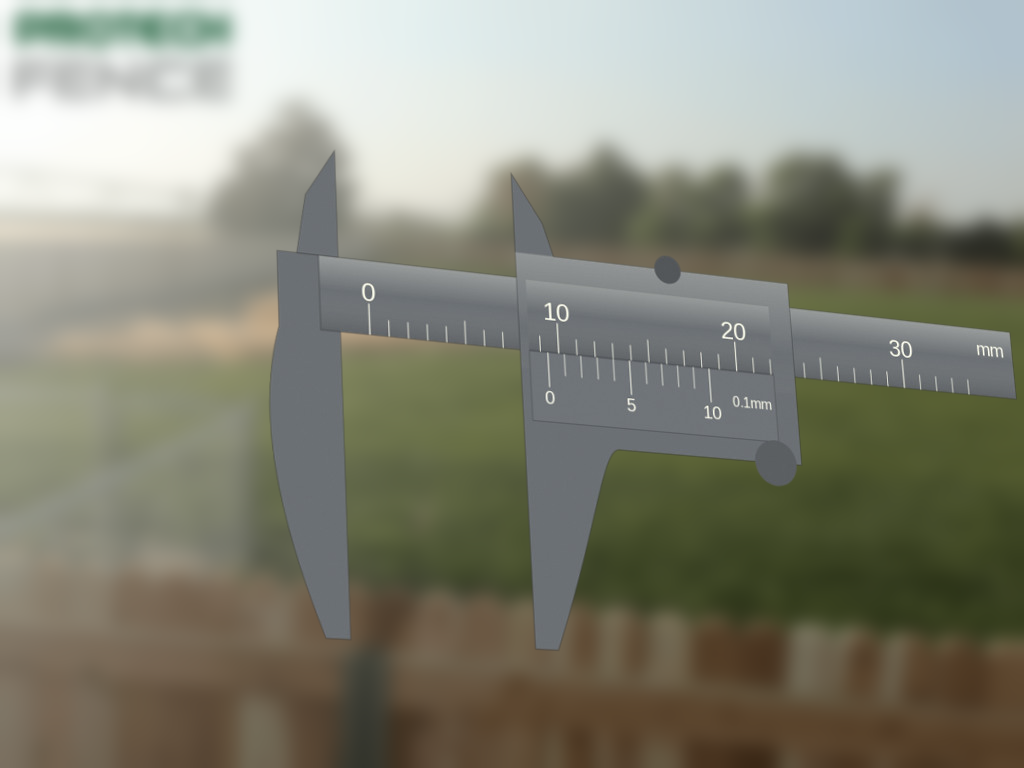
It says {"value": 9.4, "unit": "mm"}
